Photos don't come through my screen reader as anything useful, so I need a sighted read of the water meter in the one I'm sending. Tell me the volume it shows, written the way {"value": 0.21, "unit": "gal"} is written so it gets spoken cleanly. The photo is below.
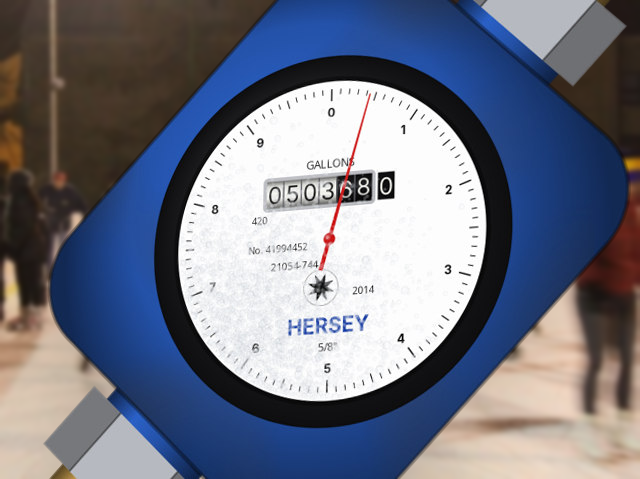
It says {"value": 503680.4, "unit": "gal"}
